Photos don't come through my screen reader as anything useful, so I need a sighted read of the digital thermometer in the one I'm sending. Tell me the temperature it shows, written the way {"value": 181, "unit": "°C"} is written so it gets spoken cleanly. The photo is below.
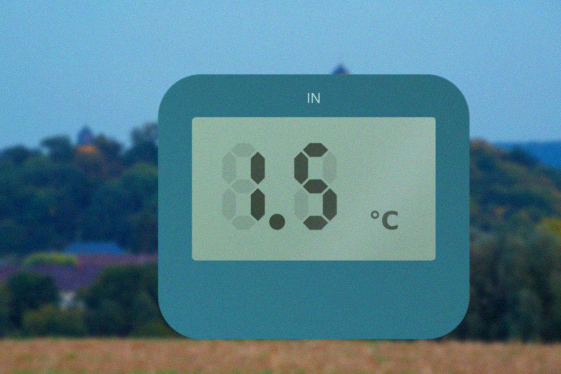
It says {"value": 1.5, "unit": "°C"}
